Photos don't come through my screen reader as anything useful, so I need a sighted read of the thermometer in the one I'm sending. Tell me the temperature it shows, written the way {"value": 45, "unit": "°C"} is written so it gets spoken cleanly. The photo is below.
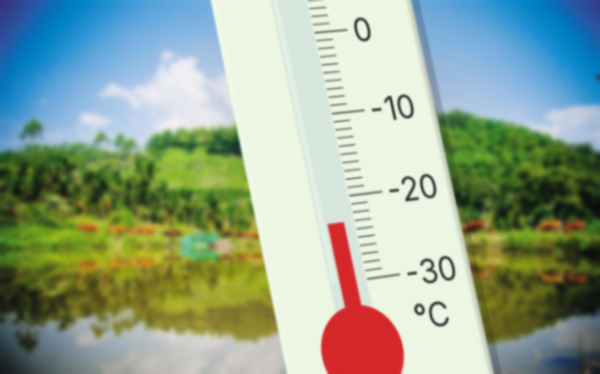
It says {"value": -23, "unit": "°C"}
